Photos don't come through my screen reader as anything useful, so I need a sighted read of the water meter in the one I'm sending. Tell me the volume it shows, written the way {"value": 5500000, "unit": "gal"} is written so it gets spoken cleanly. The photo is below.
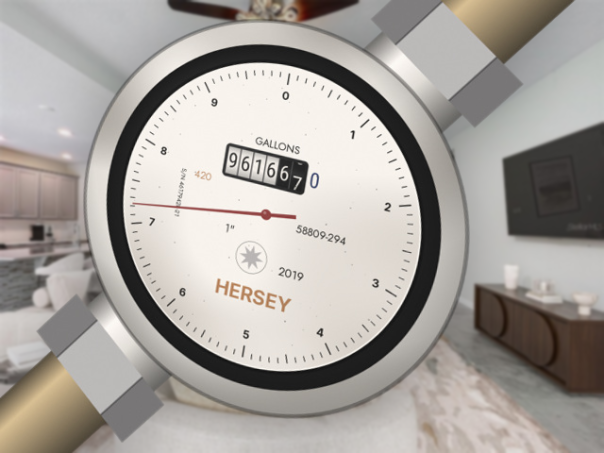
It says {"value": 9616667.2, "unit": "gal"}
